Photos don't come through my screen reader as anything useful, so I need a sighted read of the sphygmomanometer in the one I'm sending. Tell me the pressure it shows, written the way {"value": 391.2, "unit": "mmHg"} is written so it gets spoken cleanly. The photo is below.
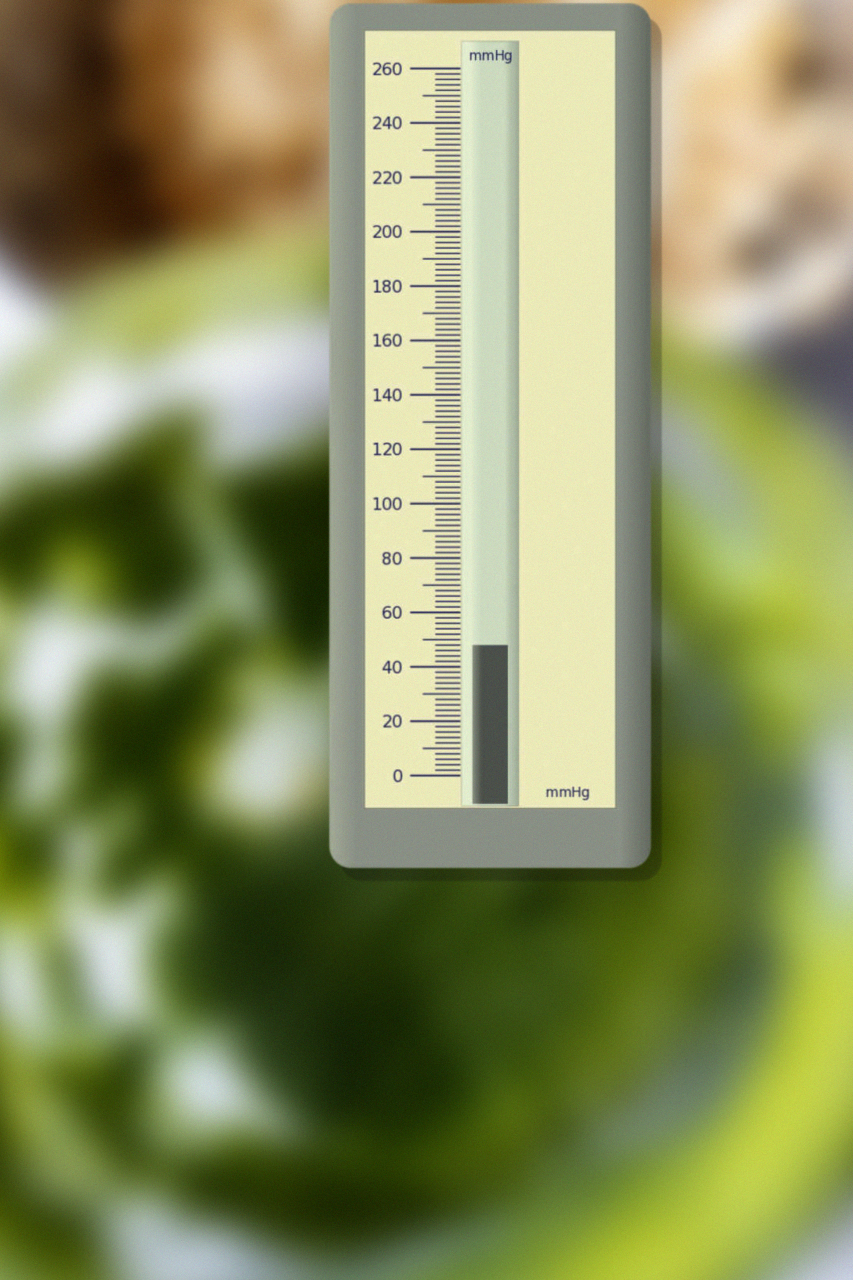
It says {"value": 48, "unit": "mmHg"}
